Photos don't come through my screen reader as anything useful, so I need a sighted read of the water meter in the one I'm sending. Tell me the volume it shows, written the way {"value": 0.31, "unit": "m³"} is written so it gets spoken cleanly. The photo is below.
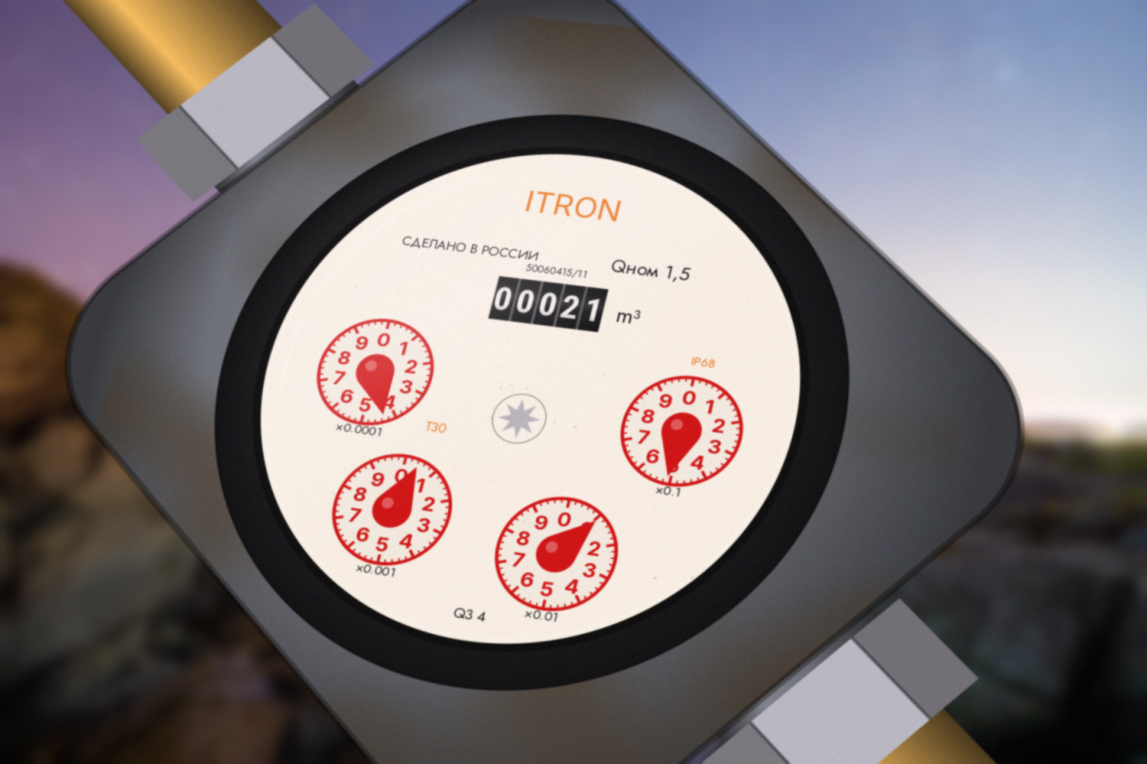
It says {"value": 21.5104, "unit": "m³"}
